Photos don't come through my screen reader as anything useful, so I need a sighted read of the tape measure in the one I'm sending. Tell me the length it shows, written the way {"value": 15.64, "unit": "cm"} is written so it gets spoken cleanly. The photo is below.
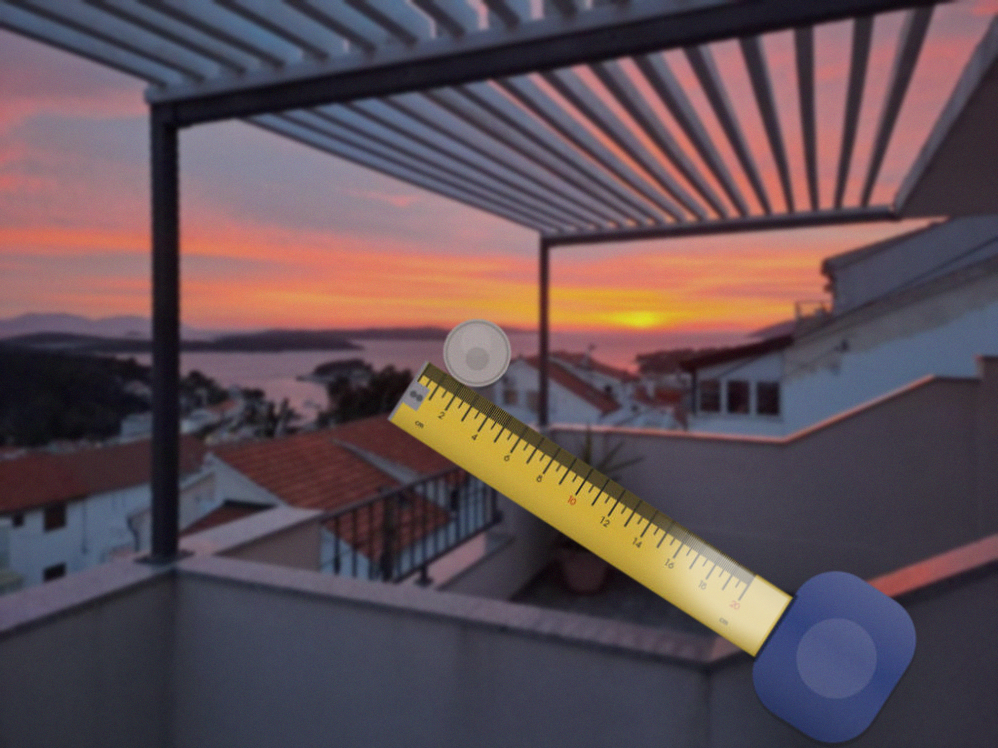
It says {"value": 3.5, "unit": "cm"}
